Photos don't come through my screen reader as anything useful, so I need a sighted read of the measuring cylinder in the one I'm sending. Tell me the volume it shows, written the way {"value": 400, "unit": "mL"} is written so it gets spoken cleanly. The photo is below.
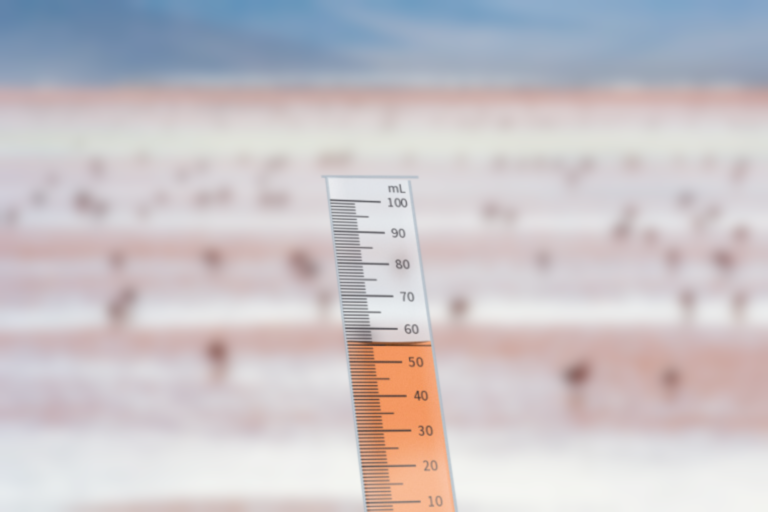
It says {"value": 55, "unit": "mL"}
